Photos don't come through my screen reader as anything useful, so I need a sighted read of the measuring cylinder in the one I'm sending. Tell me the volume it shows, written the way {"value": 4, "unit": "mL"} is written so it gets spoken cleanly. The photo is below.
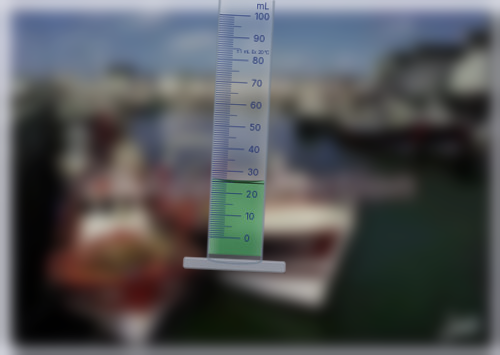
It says {"value": 25, "unit": "mL"}
